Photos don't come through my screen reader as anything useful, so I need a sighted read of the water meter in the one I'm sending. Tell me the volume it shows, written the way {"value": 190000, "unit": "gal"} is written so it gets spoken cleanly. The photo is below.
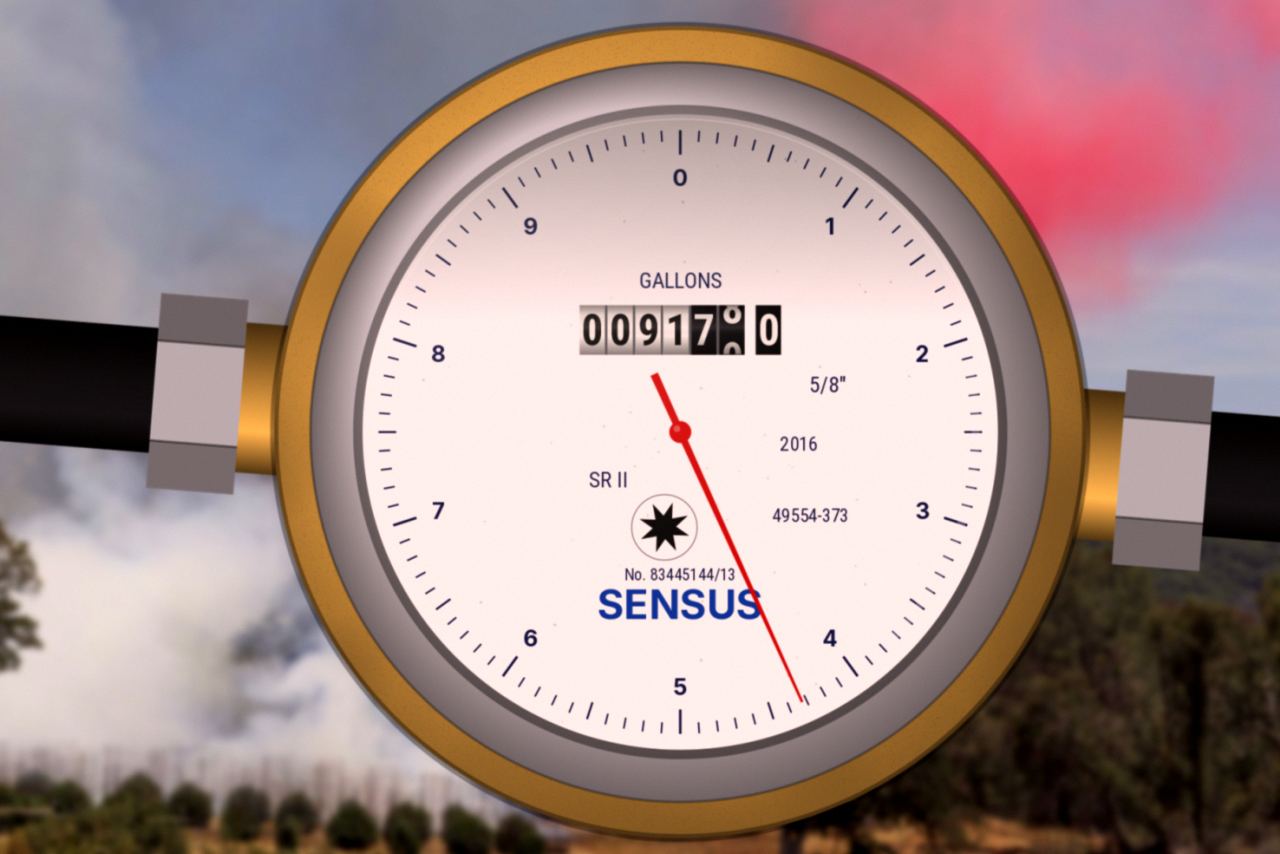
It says {"value": 91784.3, "unit": "gal"}
